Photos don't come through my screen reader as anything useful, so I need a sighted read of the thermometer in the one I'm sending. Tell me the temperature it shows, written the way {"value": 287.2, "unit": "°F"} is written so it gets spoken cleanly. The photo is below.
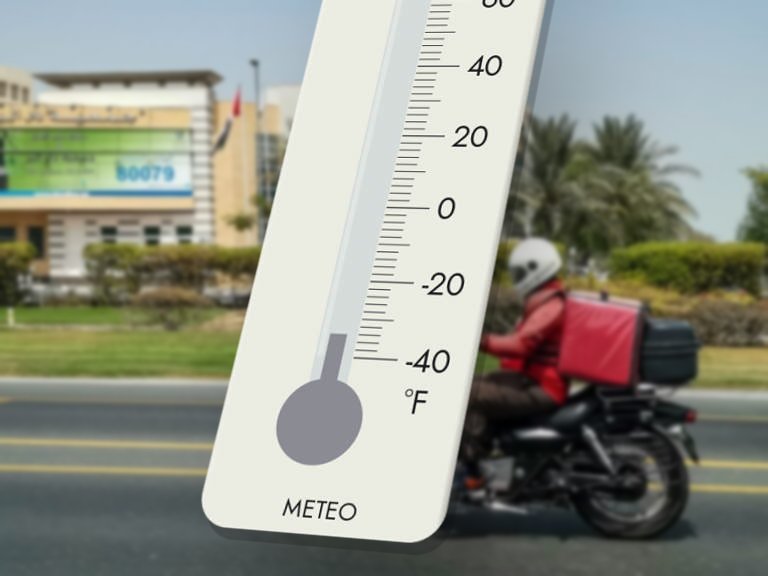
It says {"value": -34, "unit": "°F"}
